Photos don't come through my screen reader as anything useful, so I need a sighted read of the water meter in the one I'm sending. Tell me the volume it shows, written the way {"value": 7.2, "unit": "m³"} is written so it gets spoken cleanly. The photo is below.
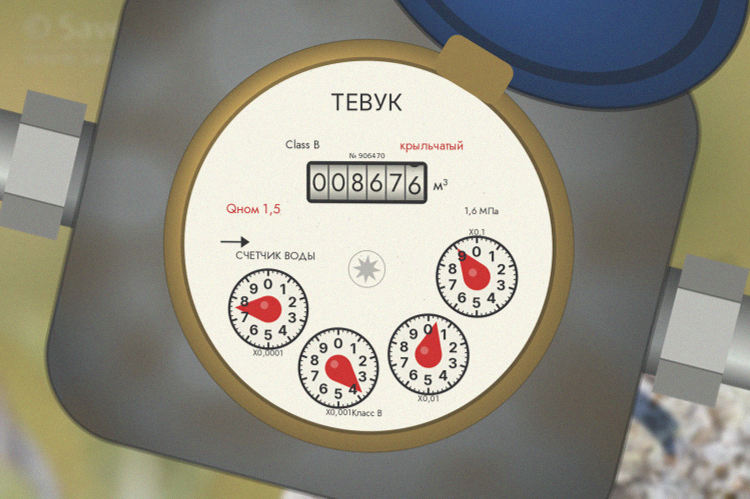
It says {"value": 8675.9037, "unit": "m³"}
